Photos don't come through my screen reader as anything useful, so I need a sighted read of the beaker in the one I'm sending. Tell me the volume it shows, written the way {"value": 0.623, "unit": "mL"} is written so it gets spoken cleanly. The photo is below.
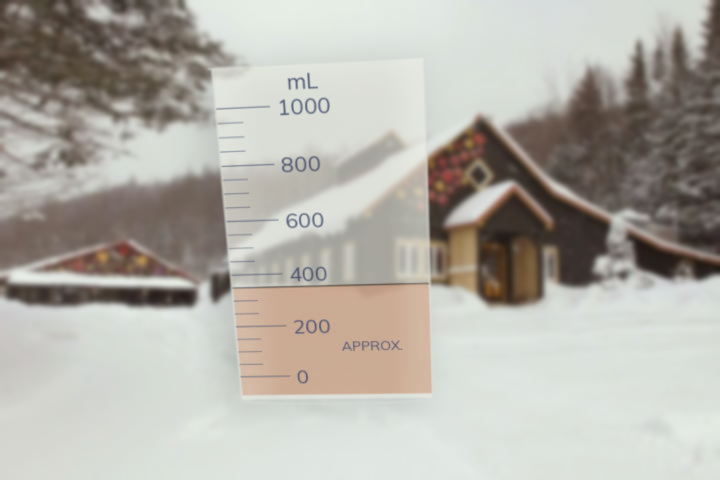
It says {"value": 350, "unit": "mL"}
